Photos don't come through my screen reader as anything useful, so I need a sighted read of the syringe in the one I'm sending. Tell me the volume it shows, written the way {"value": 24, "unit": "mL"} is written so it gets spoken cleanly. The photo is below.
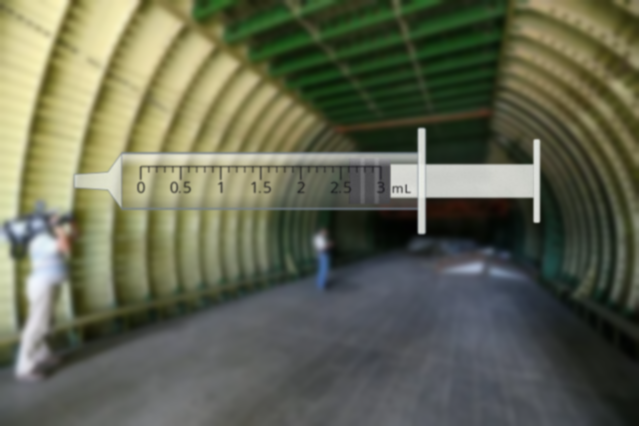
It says {"value": 2.6, "unit": "mL"}
